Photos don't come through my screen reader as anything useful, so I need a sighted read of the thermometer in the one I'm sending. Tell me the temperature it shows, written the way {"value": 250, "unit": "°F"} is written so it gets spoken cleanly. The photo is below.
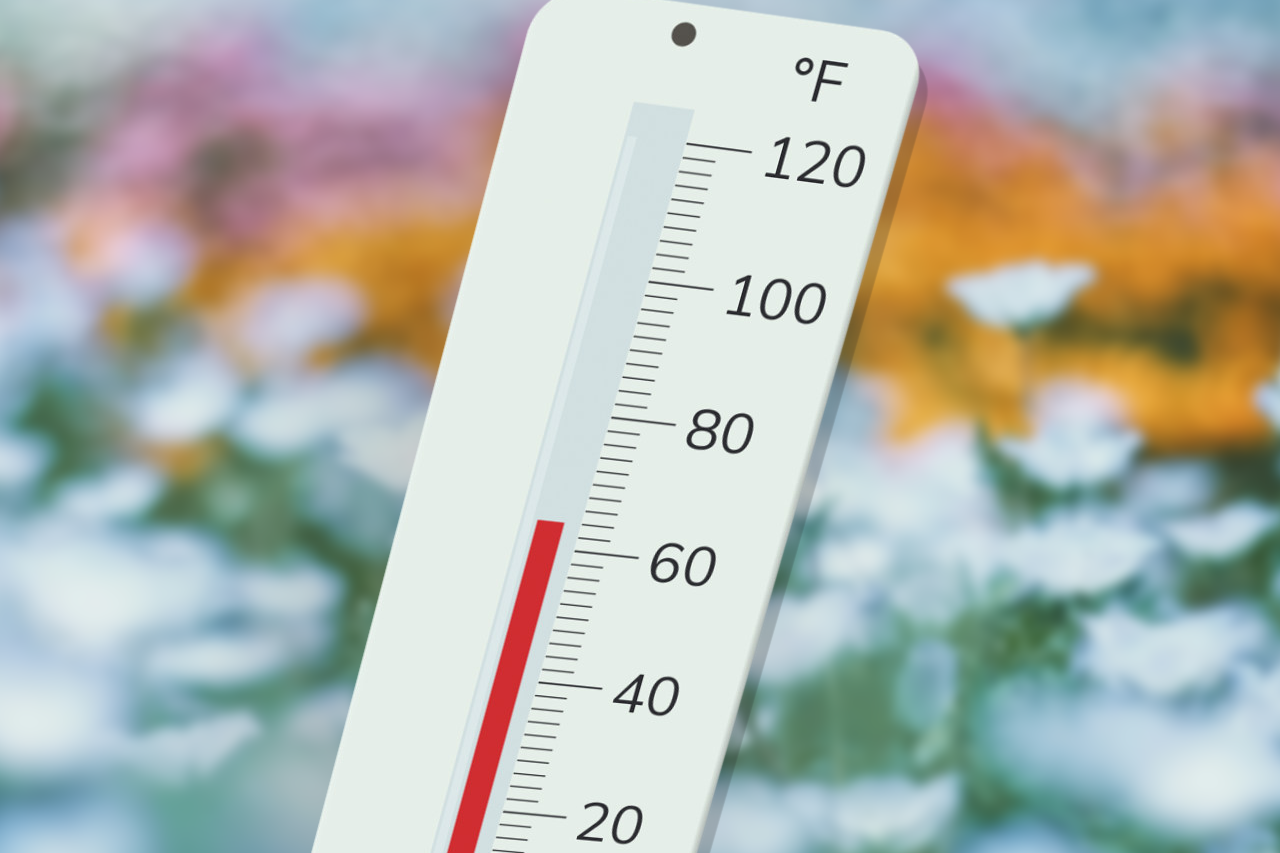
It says {"value": 64, "unit": "°F"}
